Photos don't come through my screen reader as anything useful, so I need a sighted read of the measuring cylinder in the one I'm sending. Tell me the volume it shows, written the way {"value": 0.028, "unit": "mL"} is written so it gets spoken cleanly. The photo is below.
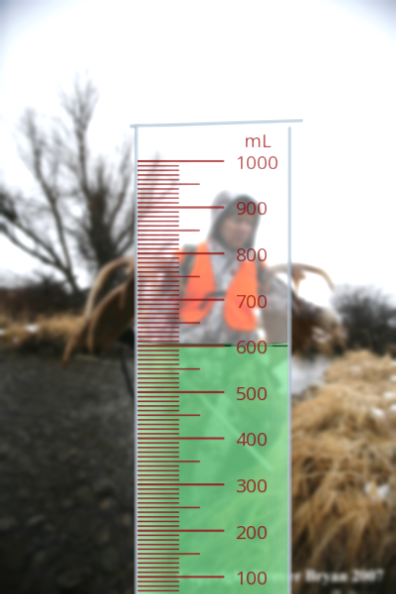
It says {"value": 600, "unit": "mL"}
